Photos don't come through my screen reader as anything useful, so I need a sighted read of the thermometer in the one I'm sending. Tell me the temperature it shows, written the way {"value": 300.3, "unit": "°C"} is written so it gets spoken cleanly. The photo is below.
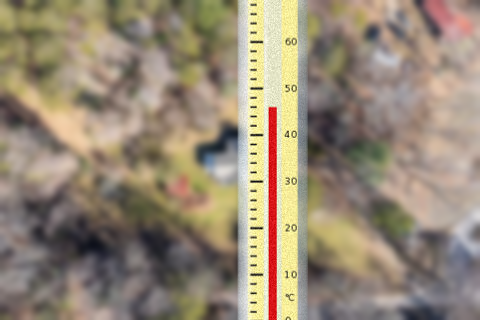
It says {"value": 46, "unit": "°C"}
